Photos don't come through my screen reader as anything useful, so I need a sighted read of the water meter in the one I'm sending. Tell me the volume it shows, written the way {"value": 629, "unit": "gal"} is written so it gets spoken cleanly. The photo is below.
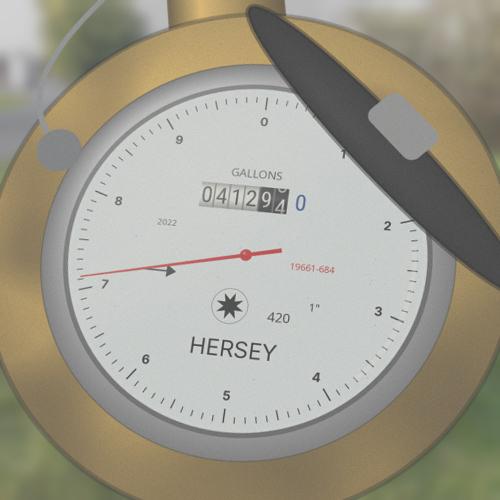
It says {"value": 412937.1, "unit": "gal"}
